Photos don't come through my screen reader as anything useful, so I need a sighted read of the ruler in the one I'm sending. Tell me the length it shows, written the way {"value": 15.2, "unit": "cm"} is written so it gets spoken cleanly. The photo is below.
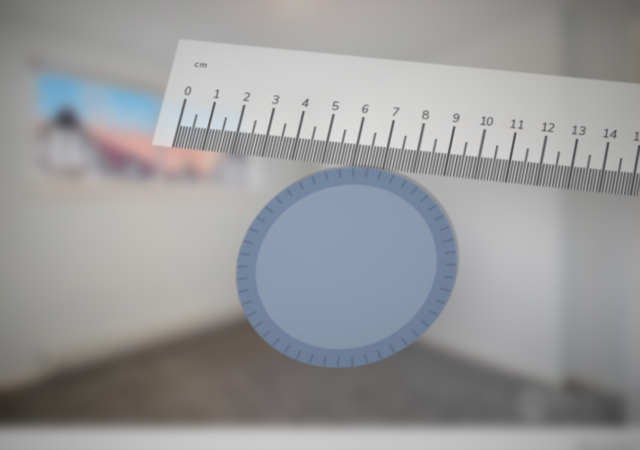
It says {"value": 7, "unit": "cm"}
